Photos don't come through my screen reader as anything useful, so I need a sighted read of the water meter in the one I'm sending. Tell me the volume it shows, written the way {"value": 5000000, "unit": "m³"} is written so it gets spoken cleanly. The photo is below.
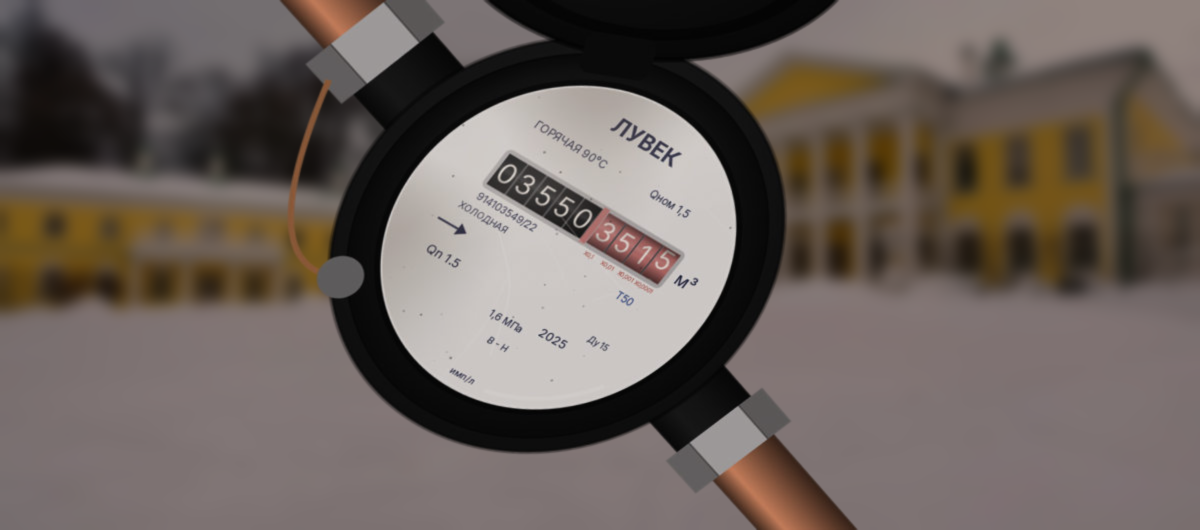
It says {"value": 3550.3515, "unit": "m³"}
